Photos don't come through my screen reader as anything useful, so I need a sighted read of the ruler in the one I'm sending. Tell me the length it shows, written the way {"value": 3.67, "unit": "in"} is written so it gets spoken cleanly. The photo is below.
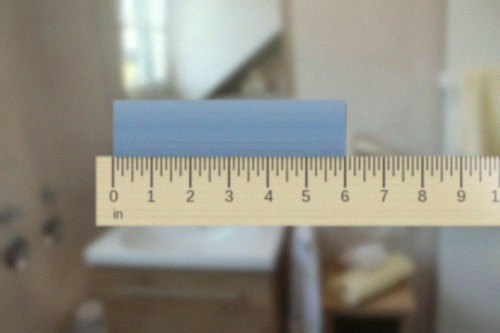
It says {"value": 6, "unit": "in"}
